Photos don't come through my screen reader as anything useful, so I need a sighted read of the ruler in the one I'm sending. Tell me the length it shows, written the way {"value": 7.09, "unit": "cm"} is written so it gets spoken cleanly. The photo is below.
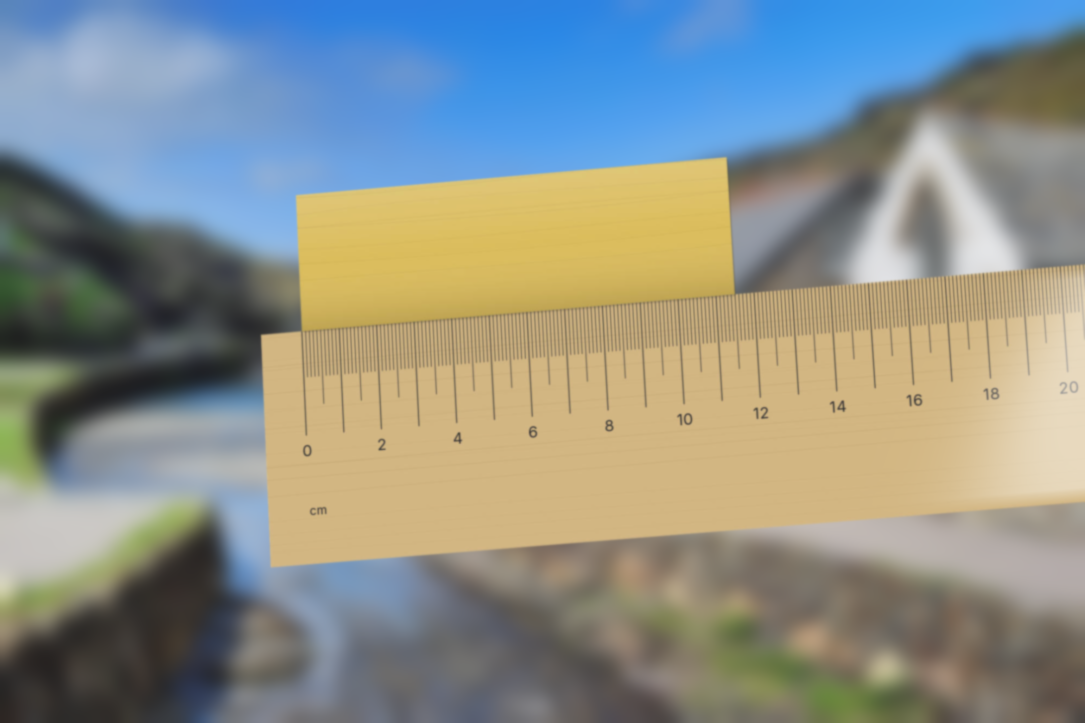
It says {"value": 11.5, "unit": "cm"}
